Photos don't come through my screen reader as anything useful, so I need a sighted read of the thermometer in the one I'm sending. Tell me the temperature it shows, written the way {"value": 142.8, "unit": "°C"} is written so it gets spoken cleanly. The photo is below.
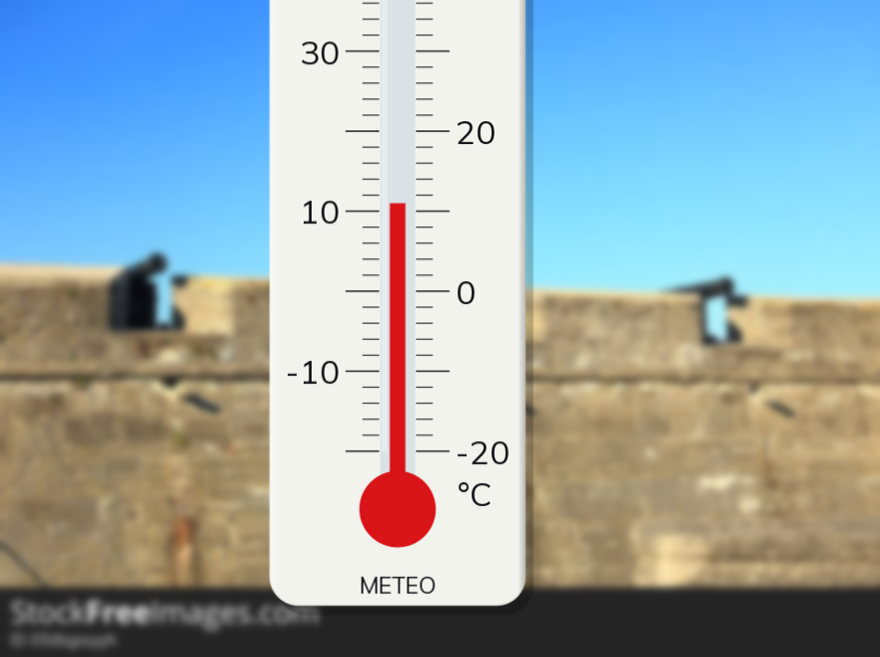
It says {"value": 11, "unit": "°C"}
